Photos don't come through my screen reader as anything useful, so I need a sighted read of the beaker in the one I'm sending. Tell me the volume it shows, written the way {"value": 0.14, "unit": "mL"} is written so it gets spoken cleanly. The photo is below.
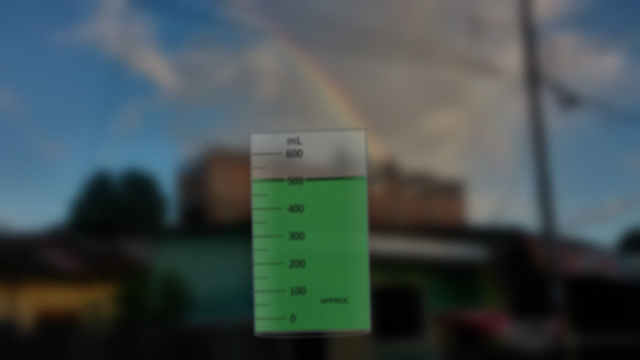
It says {"value": 500, "unit": "mL"}
